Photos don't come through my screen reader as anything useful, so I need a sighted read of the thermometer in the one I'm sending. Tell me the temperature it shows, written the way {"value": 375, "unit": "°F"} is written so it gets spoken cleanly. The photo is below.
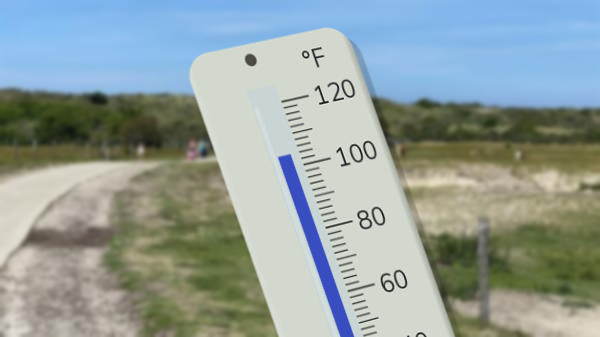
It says {"value": 104, "unit": "°F"}
